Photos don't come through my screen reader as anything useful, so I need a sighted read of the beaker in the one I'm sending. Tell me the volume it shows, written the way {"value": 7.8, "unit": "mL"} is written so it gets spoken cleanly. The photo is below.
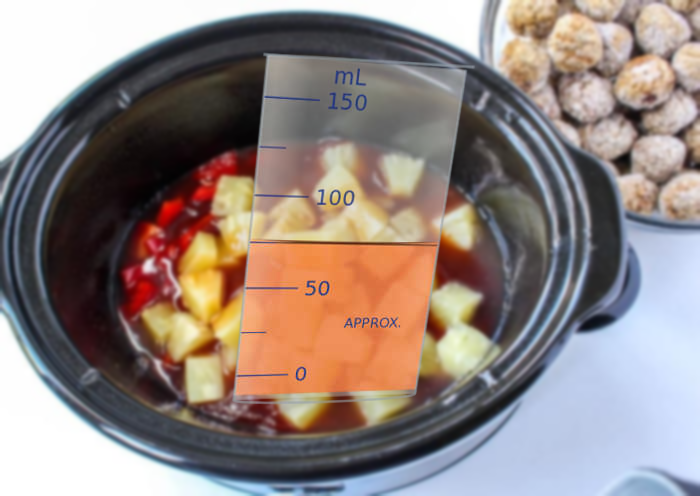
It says {"value": 75, "unit": "mL"}
